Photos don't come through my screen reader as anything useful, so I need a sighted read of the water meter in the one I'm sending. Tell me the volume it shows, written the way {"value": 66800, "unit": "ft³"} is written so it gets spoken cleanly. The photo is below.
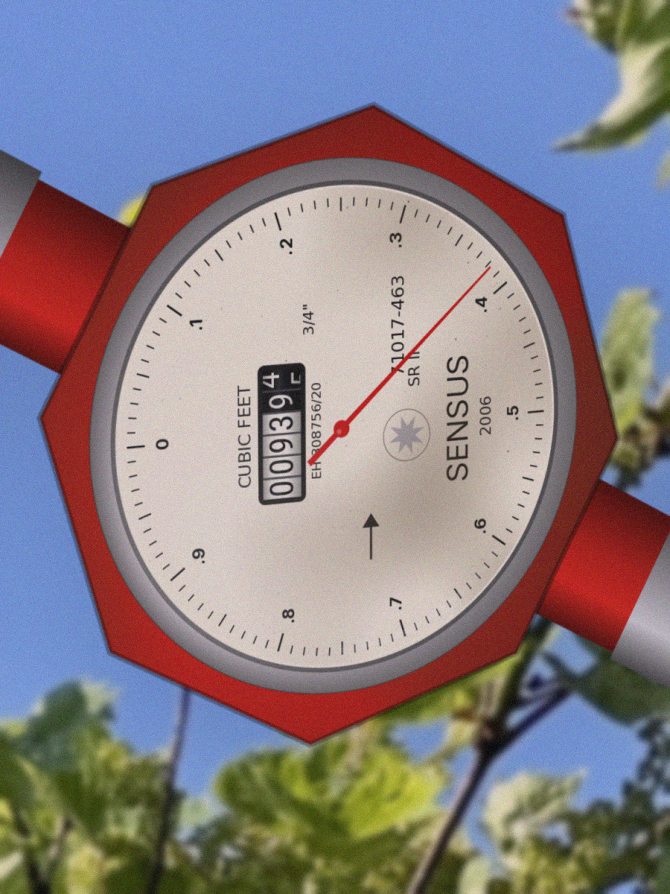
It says {"value": 9394.38, "unit": "ft³"}
